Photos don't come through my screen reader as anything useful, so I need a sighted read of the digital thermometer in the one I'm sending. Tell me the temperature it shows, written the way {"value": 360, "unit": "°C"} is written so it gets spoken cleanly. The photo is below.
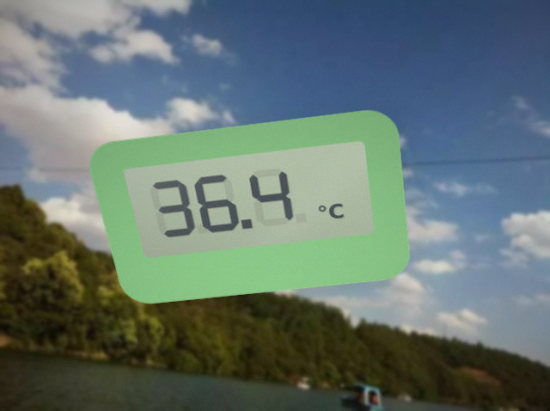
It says {"value": 36.4, "unit": "°C"}
